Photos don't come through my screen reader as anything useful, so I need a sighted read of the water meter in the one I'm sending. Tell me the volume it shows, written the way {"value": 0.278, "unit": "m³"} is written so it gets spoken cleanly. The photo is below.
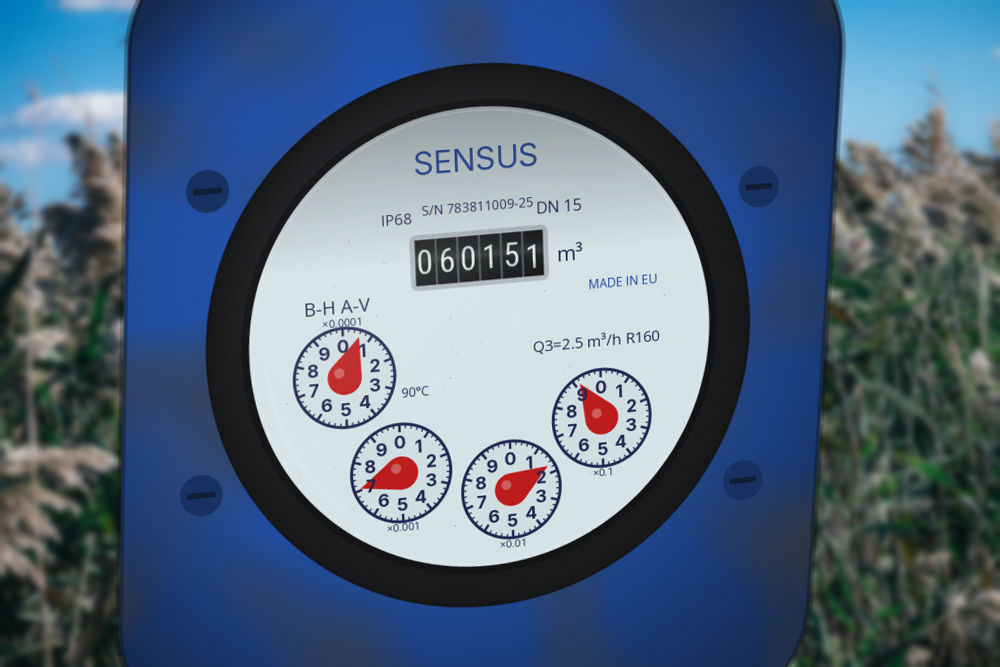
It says {"value": 60150.9170, "unit": "m³"}
